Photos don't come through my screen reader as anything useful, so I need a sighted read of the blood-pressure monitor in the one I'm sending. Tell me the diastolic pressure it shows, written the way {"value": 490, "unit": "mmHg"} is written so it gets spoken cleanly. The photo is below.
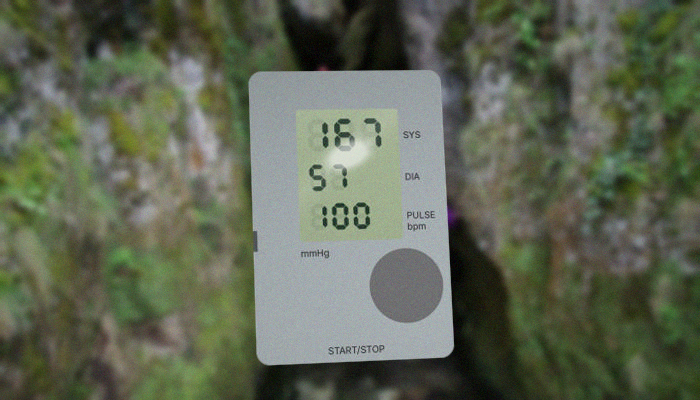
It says {"value": 57, "unit": "mmHg"}
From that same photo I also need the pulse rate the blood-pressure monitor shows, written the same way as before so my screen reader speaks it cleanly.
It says {"value": 100, "unit": "bpm"}
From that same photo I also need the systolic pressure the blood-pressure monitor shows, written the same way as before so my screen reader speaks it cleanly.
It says {"value": 167, "unit": "mmHg"}
